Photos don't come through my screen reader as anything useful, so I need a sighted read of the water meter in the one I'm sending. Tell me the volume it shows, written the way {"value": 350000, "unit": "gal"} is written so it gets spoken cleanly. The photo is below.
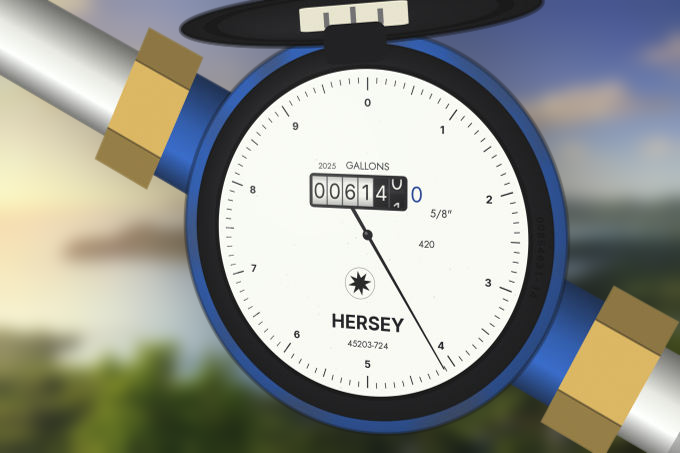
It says {"value": 61404.1, "unit": "gal"}
